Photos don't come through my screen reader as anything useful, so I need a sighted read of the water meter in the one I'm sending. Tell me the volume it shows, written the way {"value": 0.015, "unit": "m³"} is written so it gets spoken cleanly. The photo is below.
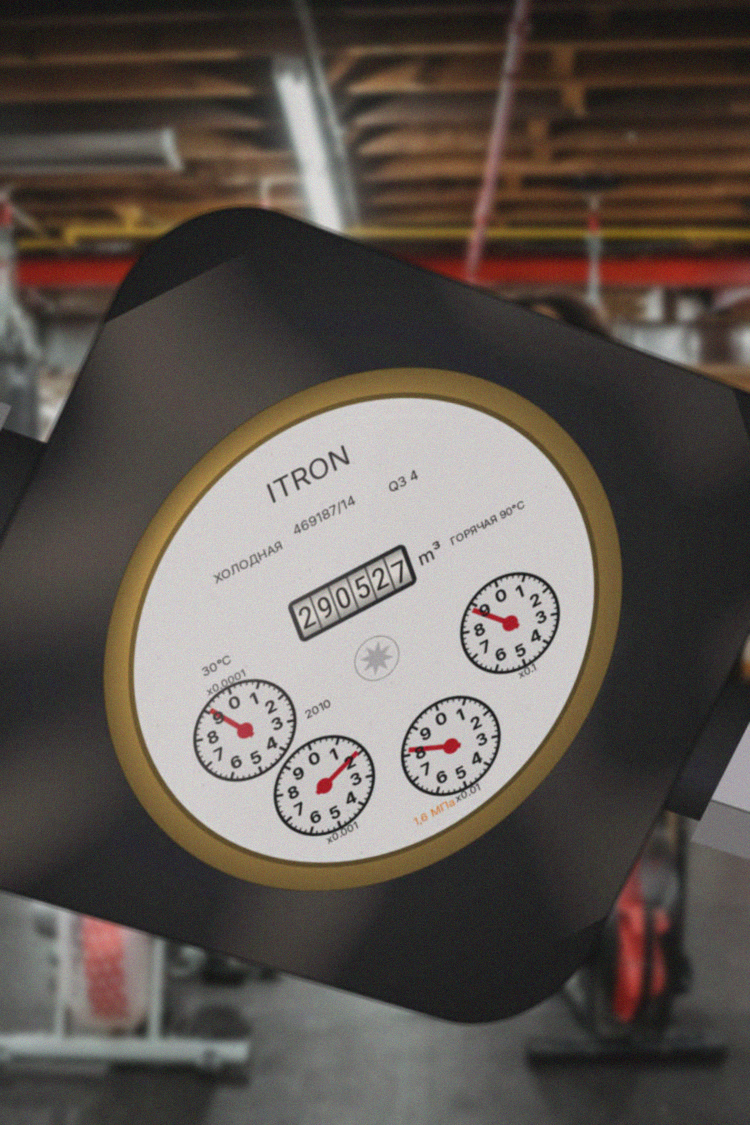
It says {"value": 290526.8819, "unit": "m³"}
